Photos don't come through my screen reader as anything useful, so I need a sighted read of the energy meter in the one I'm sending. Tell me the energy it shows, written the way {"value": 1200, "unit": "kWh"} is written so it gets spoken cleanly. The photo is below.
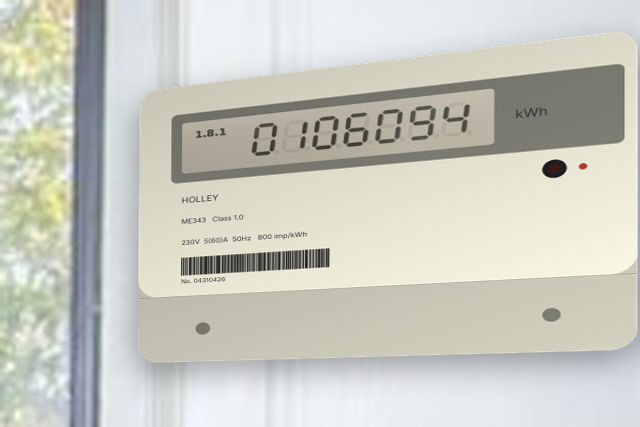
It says {"value": 106094, "unit": "kWh"}
